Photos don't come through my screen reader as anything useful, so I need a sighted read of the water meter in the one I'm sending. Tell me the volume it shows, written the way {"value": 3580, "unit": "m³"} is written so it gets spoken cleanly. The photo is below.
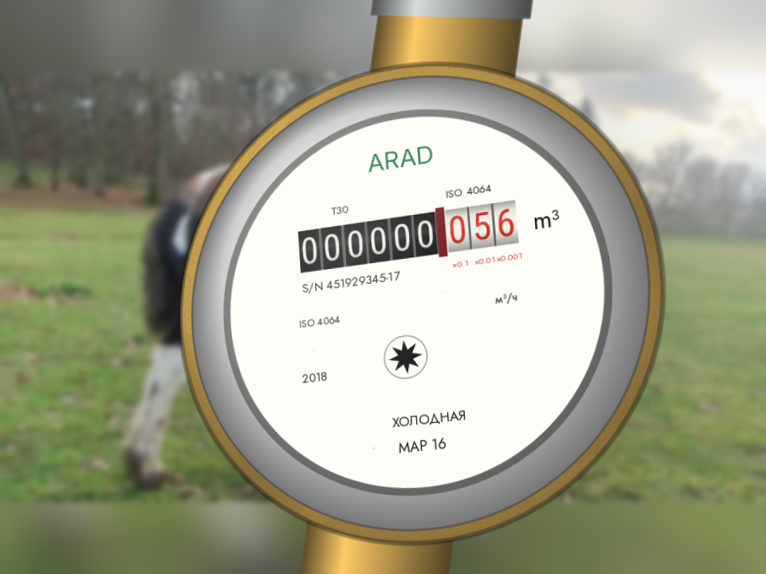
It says {"value": 0.056, "unit": "m³"}
